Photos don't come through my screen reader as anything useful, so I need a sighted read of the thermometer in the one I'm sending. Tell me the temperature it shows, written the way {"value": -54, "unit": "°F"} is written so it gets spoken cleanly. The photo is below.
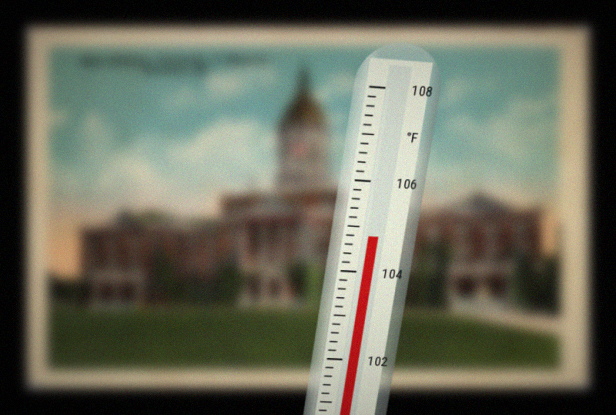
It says {"value": 104.8, "unit": "°F"}
